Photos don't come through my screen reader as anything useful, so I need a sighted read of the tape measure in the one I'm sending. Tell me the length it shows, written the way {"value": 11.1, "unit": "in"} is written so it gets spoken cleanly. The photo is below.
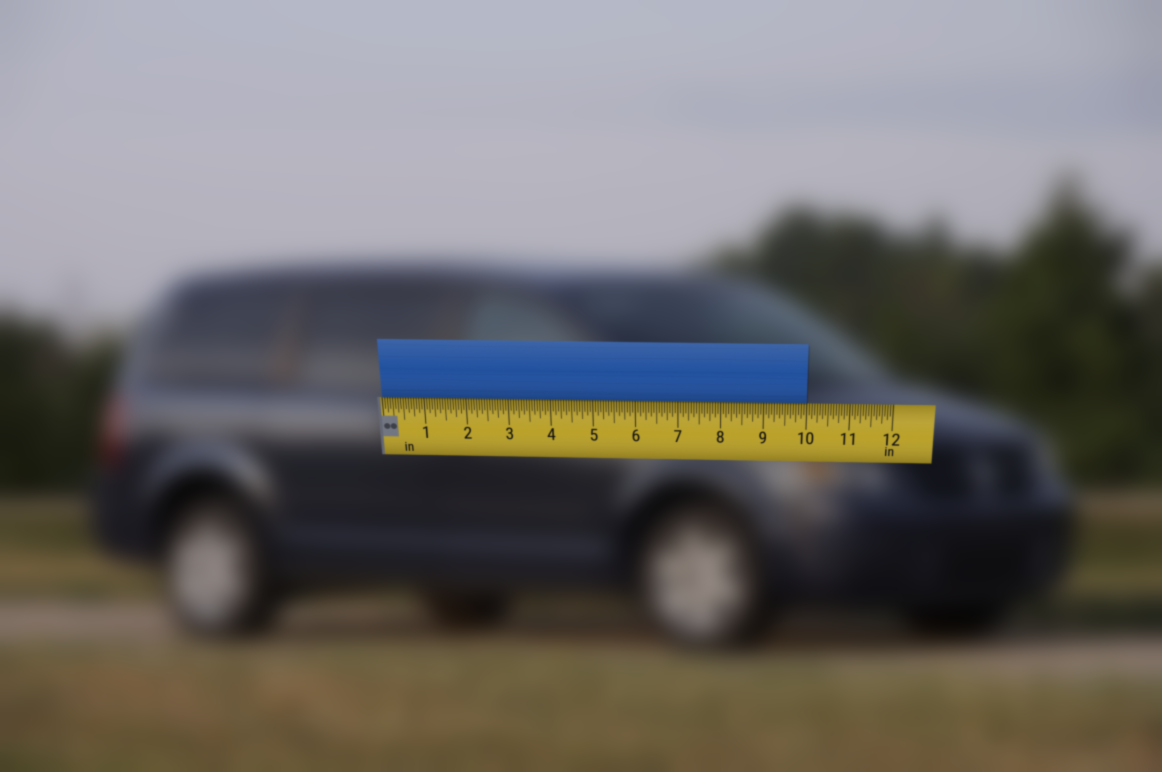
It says {"value": 10, "unit": "in"}
